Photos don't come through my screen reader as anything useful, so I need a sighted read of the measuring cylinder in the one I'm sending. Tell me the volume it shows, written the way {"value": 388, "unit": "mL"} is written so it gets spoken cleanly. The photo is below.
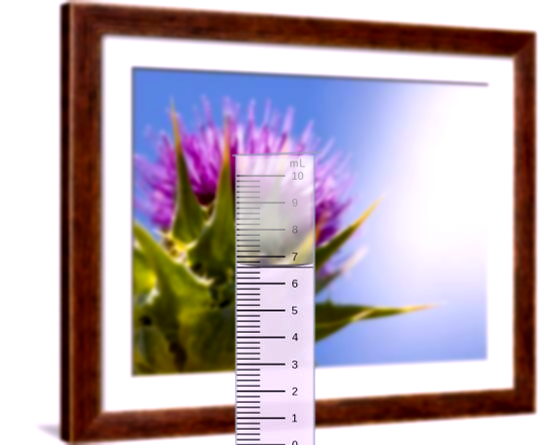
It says {"value": 6.6, "unit": "mL"}
